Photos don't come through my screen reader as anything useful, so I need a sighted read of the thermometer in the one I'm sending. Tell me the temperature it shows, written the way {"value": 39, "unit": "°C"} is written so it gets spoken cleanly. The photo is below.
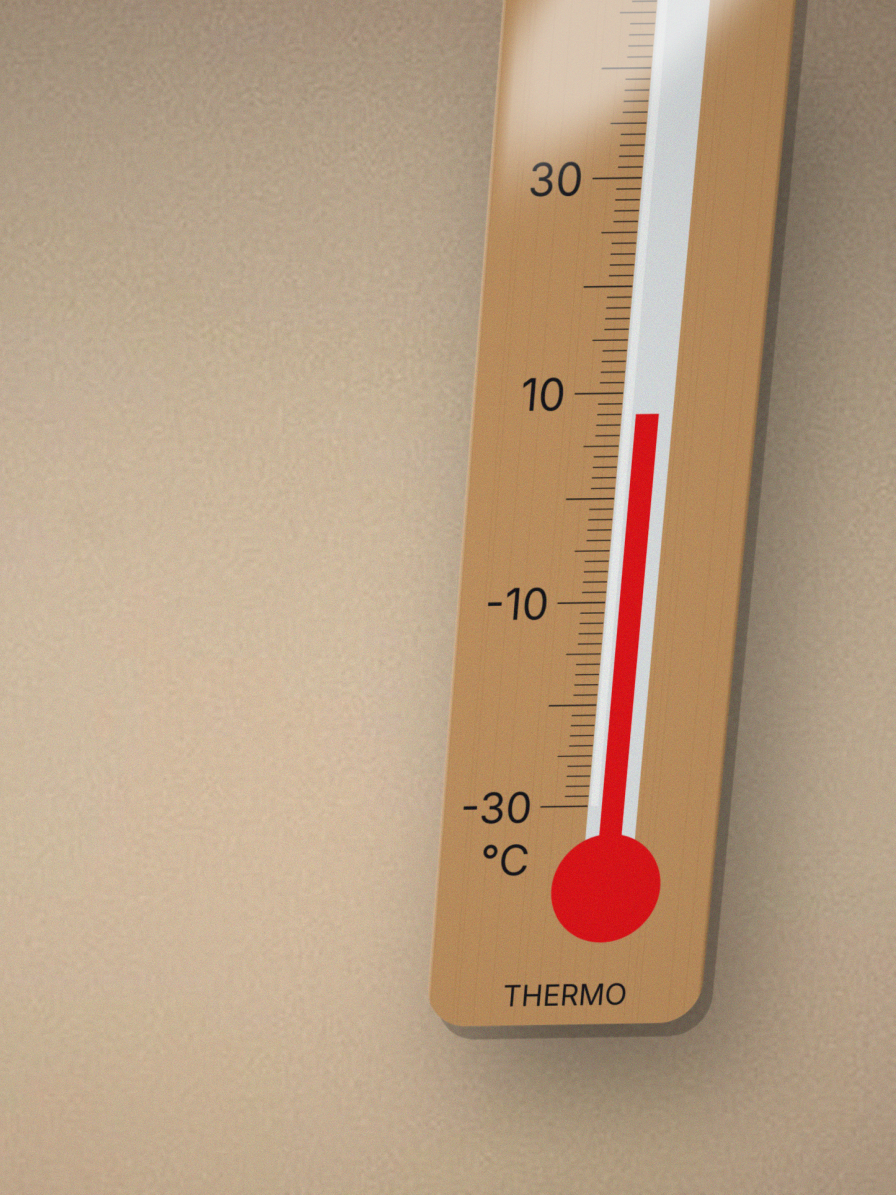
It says {"value": 8, "unit": "°C"}
